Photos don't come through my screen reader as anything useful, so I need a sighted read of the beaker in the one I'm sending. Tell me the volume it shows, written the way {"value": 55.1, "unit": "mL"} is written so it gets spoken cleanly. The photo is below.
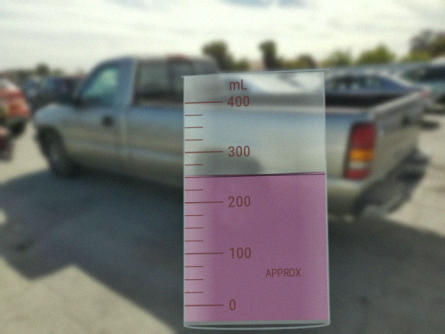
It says {"value": 250, "unit": "mL"}
